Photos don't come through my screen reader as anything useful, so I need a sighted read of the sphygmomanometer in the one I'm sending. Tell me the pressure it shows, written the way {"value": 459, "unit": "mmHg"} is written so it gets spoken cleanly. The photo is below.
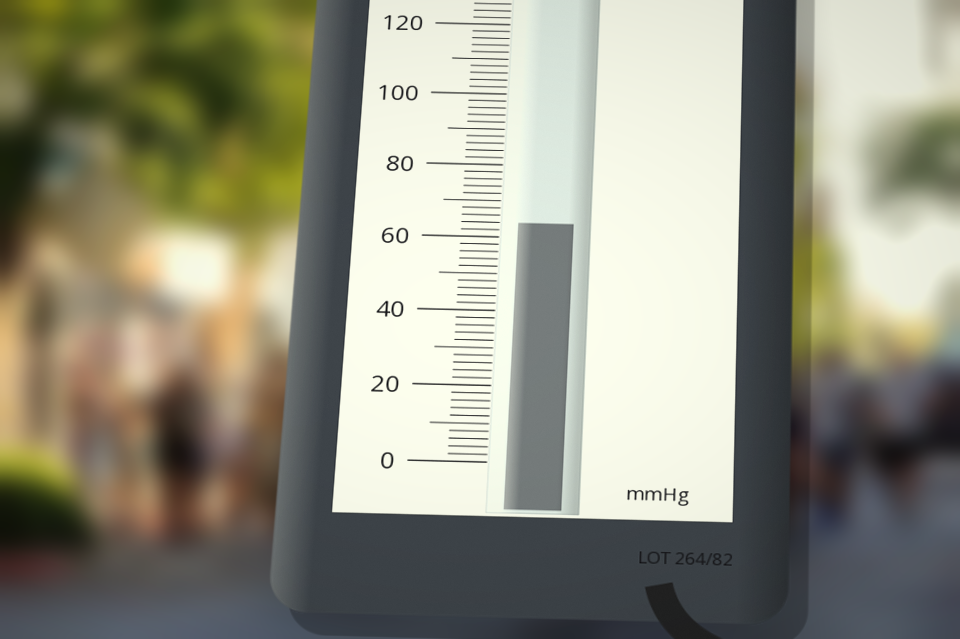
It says {"value": 64, "unit": "mmHg"}
